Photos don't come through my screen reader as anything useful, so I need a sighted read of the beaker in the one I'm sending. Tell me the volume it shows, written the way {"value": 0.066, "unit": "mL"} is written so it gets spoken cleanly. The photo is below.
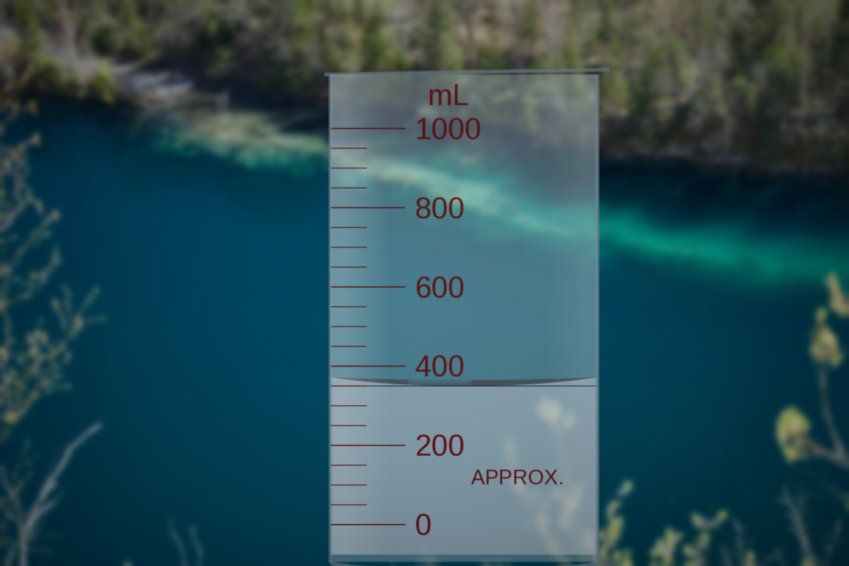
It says {"value": 350, "unit": "mL"}
